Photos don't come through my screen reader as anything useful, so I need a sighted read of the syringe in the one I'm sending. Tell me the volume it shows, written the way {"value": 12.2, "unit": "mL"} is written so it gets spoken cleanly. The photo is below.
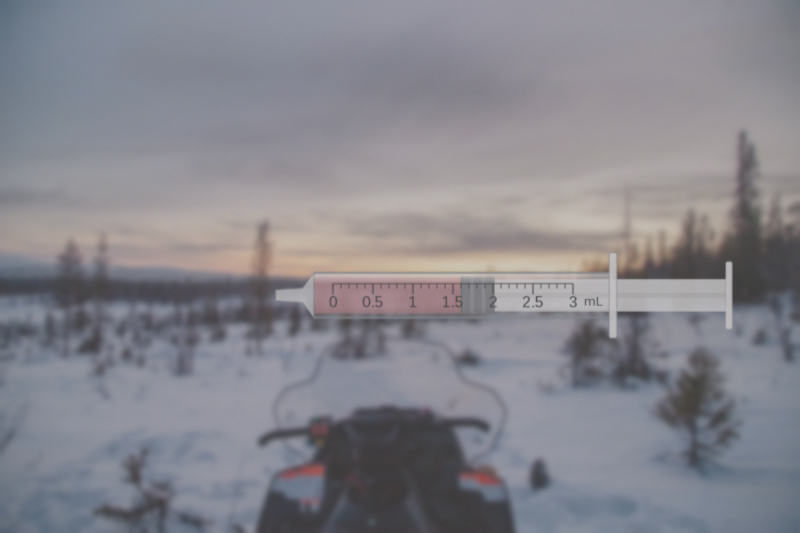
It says {"value": 1.6, "unit": "mL"}
